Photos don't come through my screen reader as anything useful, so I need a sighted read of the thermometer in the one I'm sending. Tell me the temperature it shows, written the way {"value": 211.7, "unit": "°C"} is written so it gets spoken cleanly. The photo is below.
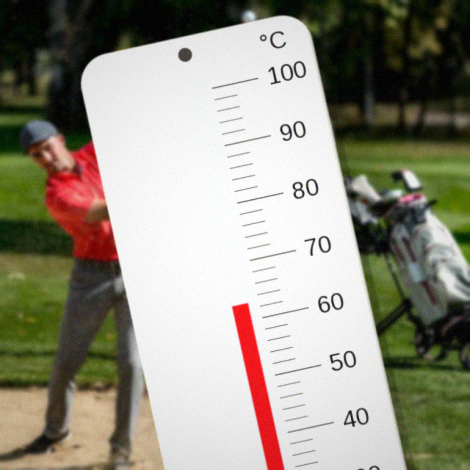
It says {"value": 63, "unit": "°C"}
